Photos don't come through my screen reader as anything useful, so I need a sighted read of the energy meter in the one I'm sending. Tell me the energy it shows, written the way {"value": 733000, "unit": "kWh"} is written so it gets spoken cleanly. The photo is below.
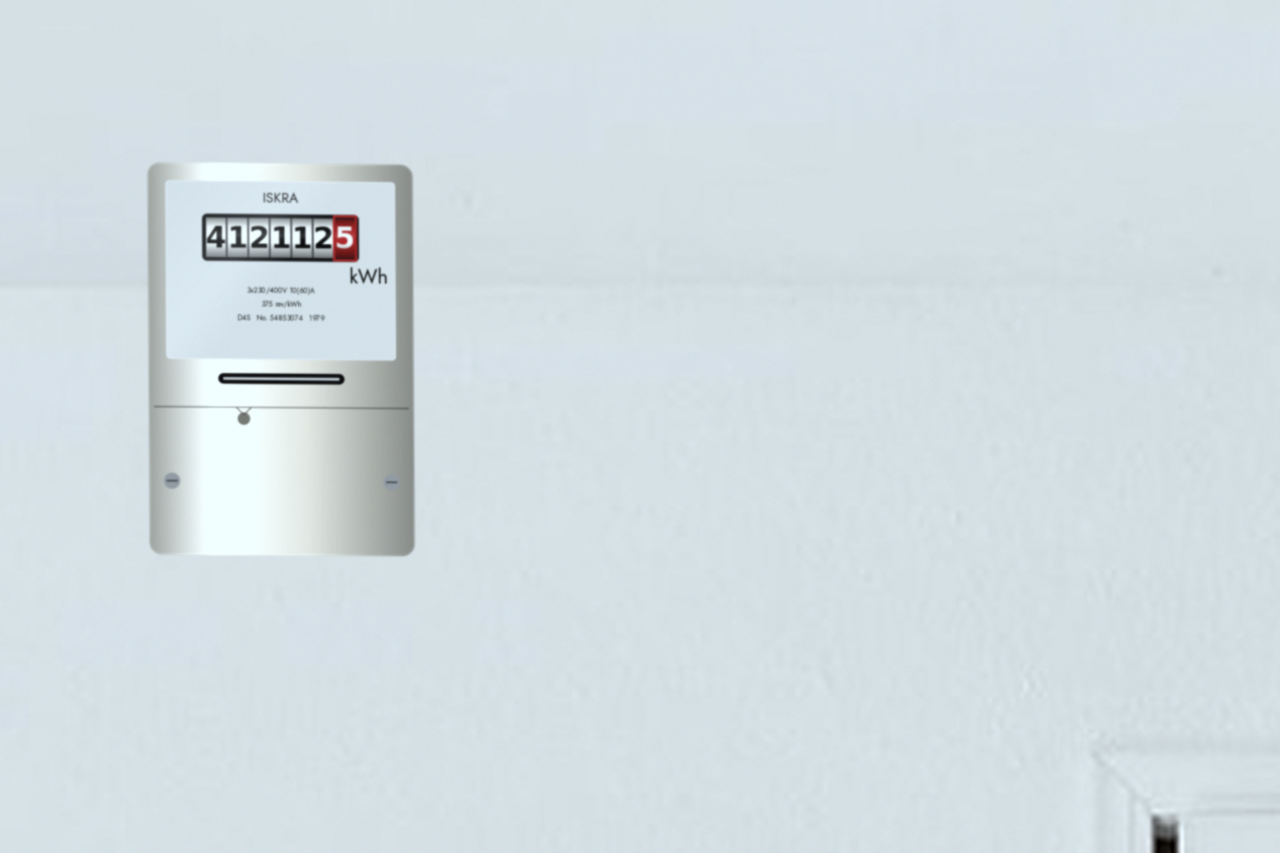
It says {"value": 412112.5, "unit": "kWh"}
